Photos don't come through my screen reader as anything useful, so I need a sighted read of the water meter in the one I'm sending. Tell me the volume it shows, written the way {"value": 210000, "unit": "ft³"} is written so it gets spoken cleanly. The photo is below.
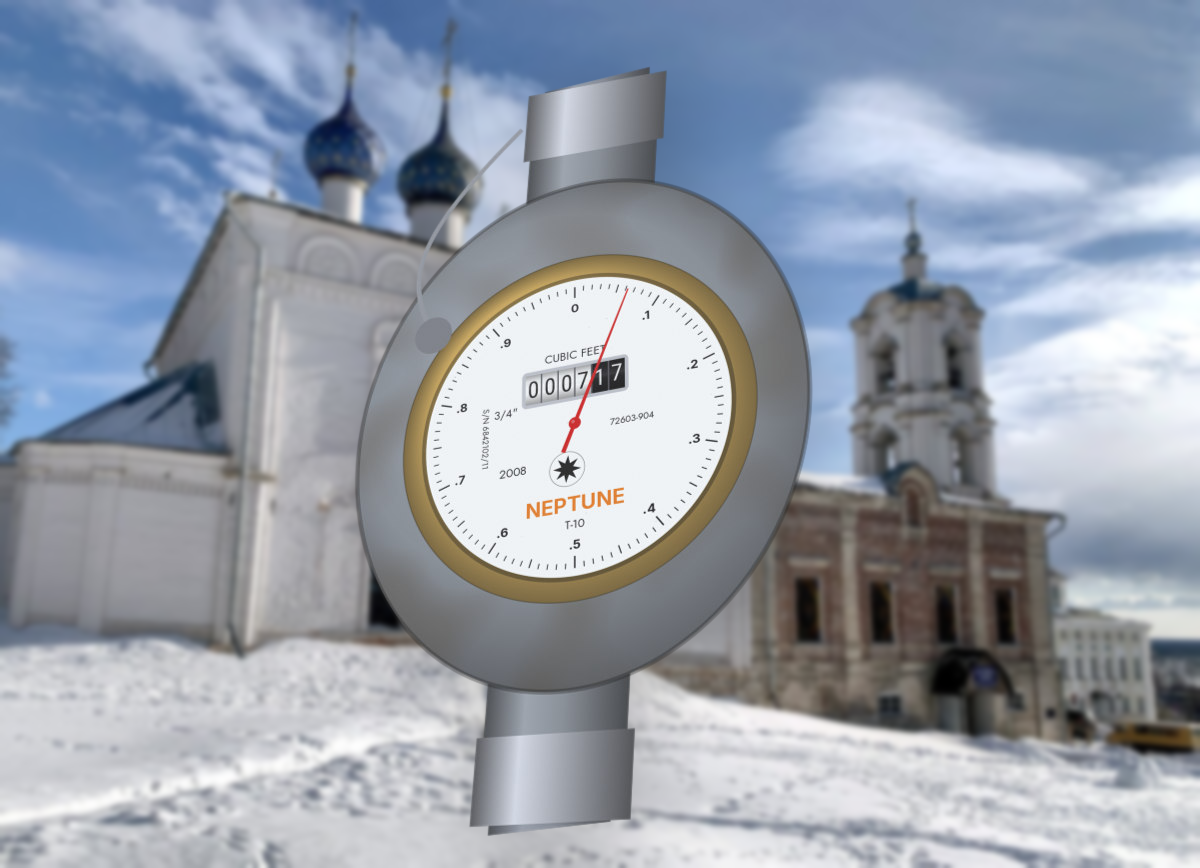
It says {"value": 717.06, "unit": "ft³"}
